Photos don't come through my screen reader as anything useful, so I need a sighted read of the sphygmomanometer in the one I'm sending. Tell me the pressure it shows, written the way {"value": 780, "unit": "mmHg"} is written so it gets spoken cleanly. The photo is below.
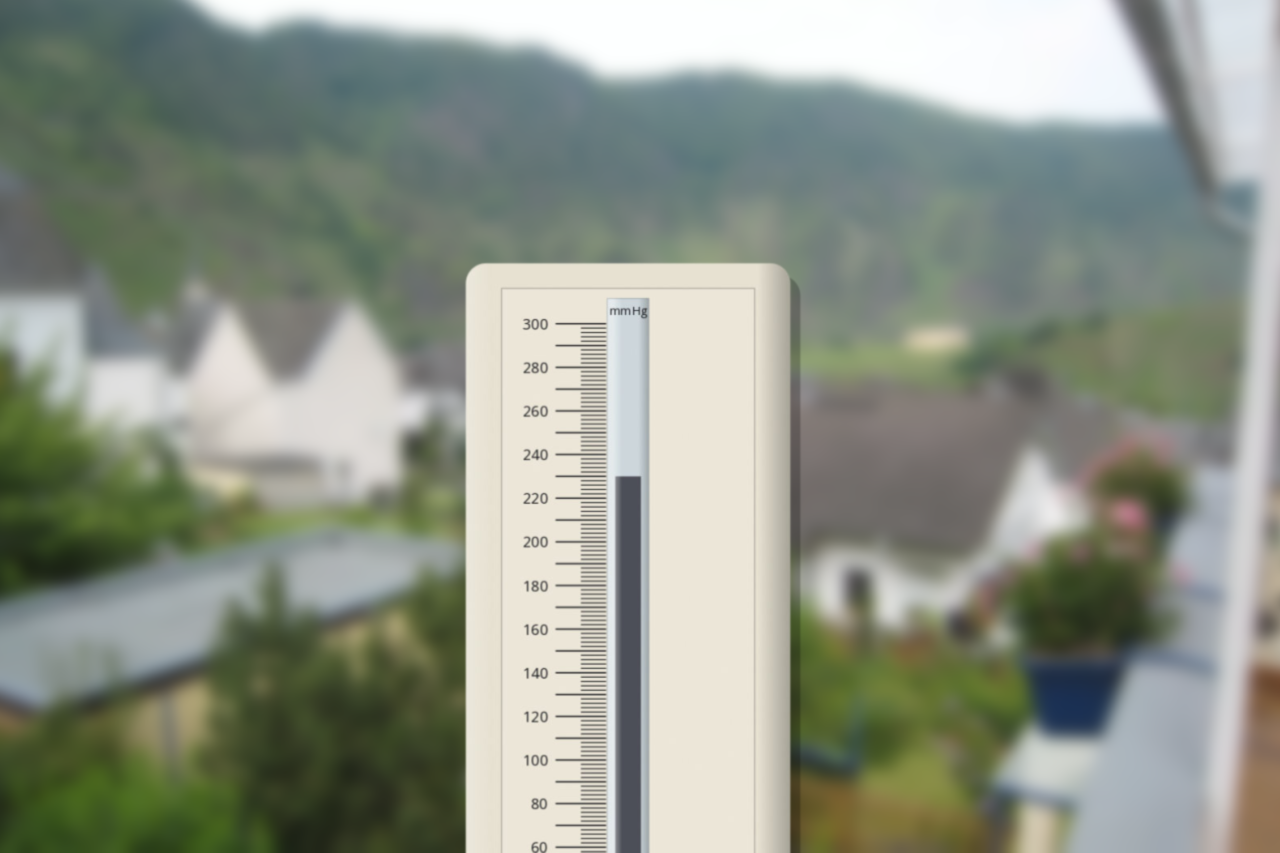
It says {"value": 230, "unit": "mmHg"}
